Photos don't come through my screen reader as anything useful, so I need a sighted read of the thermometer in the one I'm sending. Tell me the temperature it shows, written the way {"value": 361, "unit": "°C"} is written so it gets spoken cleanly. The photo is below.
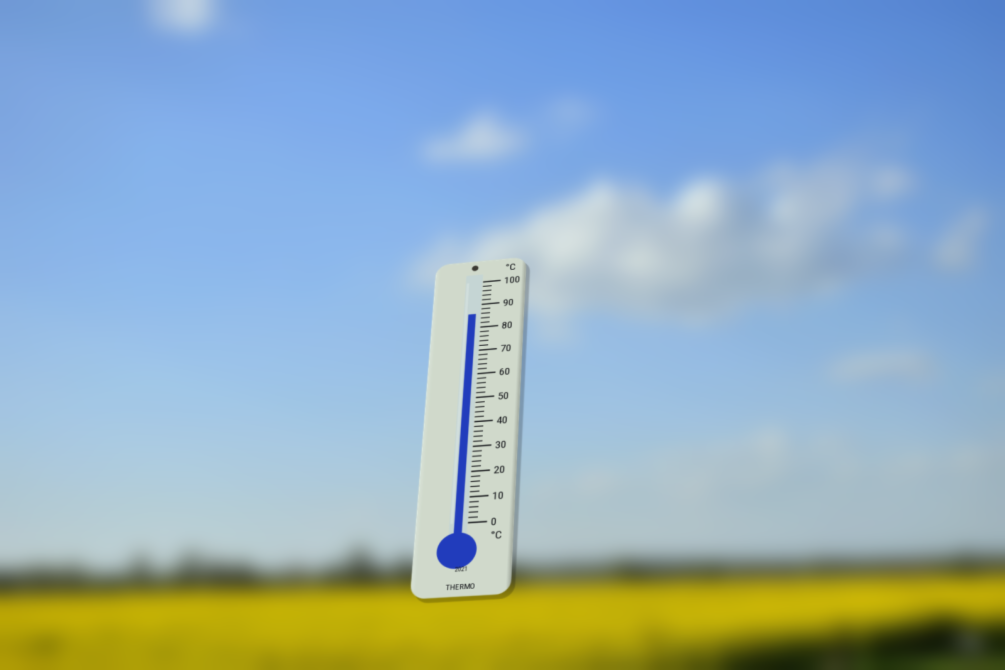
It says {"value": 86, "unit": "°C"}
